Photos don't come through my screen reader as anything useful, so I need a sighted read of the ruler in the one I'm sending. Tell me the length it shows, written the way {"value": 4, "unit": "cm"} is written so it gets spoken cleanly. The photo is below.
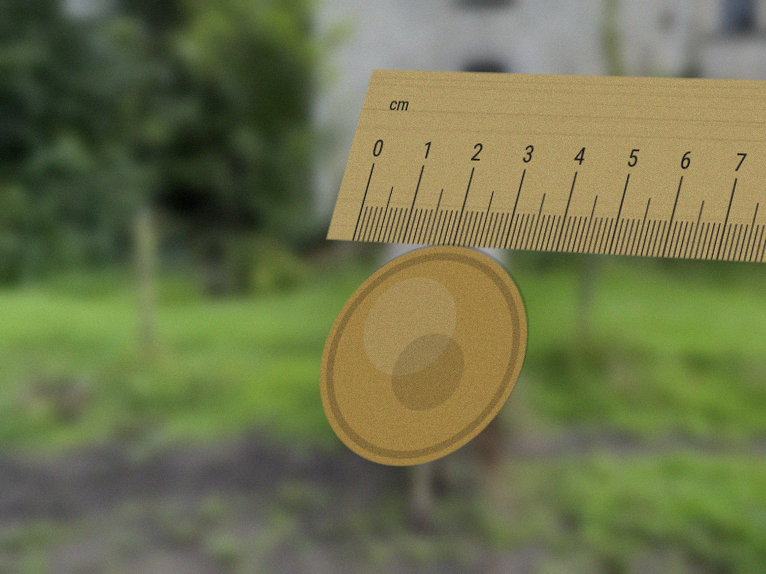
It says {"value": 3.9, "unit": "cm"}
